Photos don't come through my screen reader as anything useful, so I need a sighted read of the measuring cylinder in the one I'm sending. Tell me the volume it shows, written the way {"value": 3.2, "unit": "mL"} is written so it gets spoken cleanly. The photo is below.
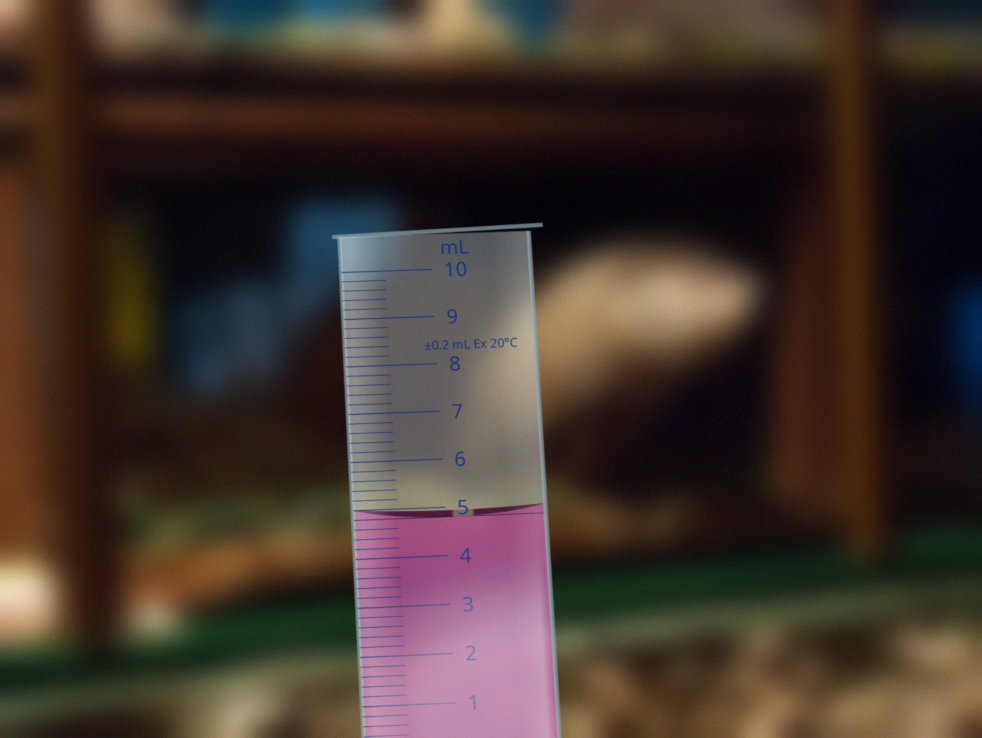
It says {"value": 4.8, "unit": "mL"}
